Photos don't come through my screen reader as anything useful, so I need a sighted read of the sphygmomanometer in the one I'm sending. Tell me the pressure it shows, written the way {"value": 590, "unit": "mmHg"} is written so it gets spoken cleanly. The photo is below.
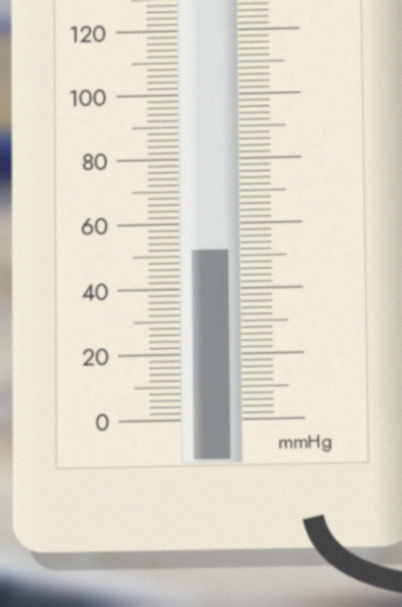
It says {"value": 52, "unit": "mmHg"}
